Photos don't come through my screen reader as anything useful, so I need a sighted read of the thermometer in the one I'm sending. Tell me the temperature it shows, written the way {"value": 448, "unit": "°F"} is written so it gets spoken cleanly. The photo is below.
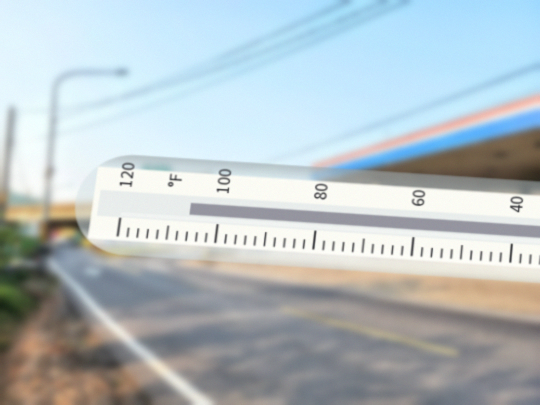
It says {"value": 106, "unit": "°F"}
